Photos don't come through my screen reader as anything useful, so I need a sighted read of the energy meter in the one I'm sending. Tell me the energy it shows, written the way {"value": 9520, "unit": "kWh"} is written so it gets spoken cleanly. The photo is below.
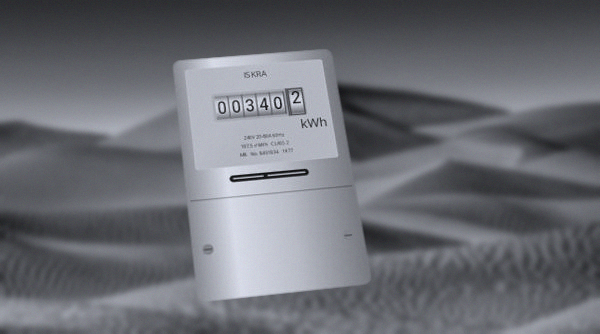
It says {"value": 340.2, "unit": "kWh"}
